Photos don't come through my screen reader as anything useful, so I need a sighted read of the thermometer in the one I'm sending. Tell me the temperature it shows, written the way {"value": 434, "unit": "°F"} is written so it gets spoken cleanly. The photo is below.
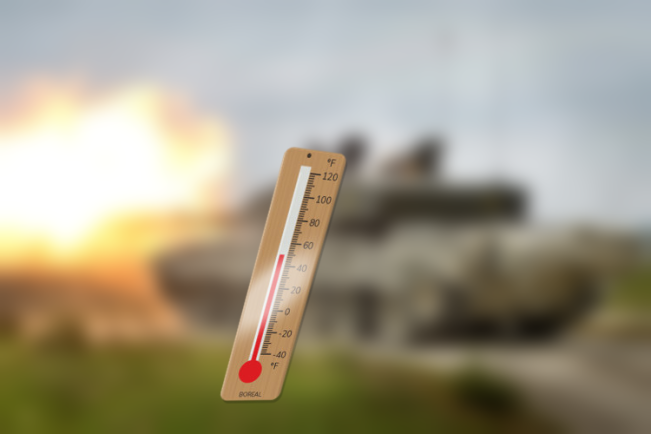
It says {"value": 50, "unit": "°F"}
